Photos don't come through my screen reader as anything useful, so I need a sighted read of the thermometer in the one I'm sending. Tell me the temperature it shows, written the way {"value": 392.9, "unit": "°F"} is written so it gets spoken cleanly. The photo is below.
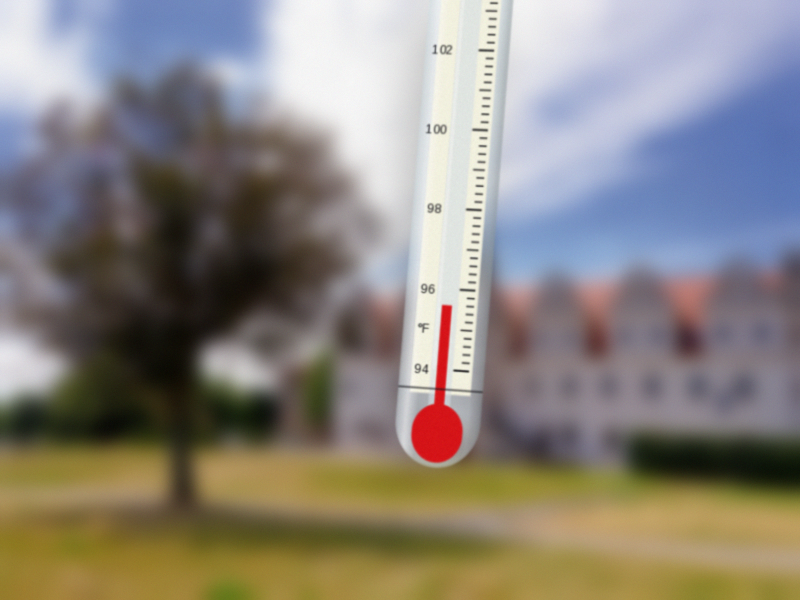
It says {"value": 95.6, "unit": "°F"}
